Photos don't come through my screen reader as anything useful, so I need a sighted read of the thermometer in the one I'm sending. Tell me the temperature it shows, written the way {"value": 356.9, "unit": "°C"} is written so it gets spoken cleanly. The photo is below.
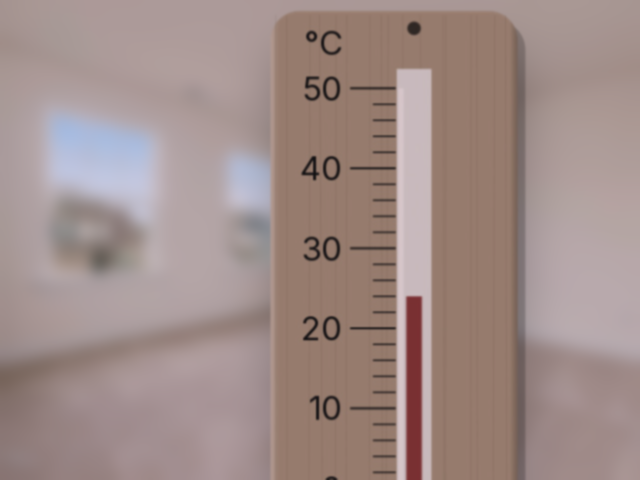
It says {"value": 24, "unit": "°C"}
